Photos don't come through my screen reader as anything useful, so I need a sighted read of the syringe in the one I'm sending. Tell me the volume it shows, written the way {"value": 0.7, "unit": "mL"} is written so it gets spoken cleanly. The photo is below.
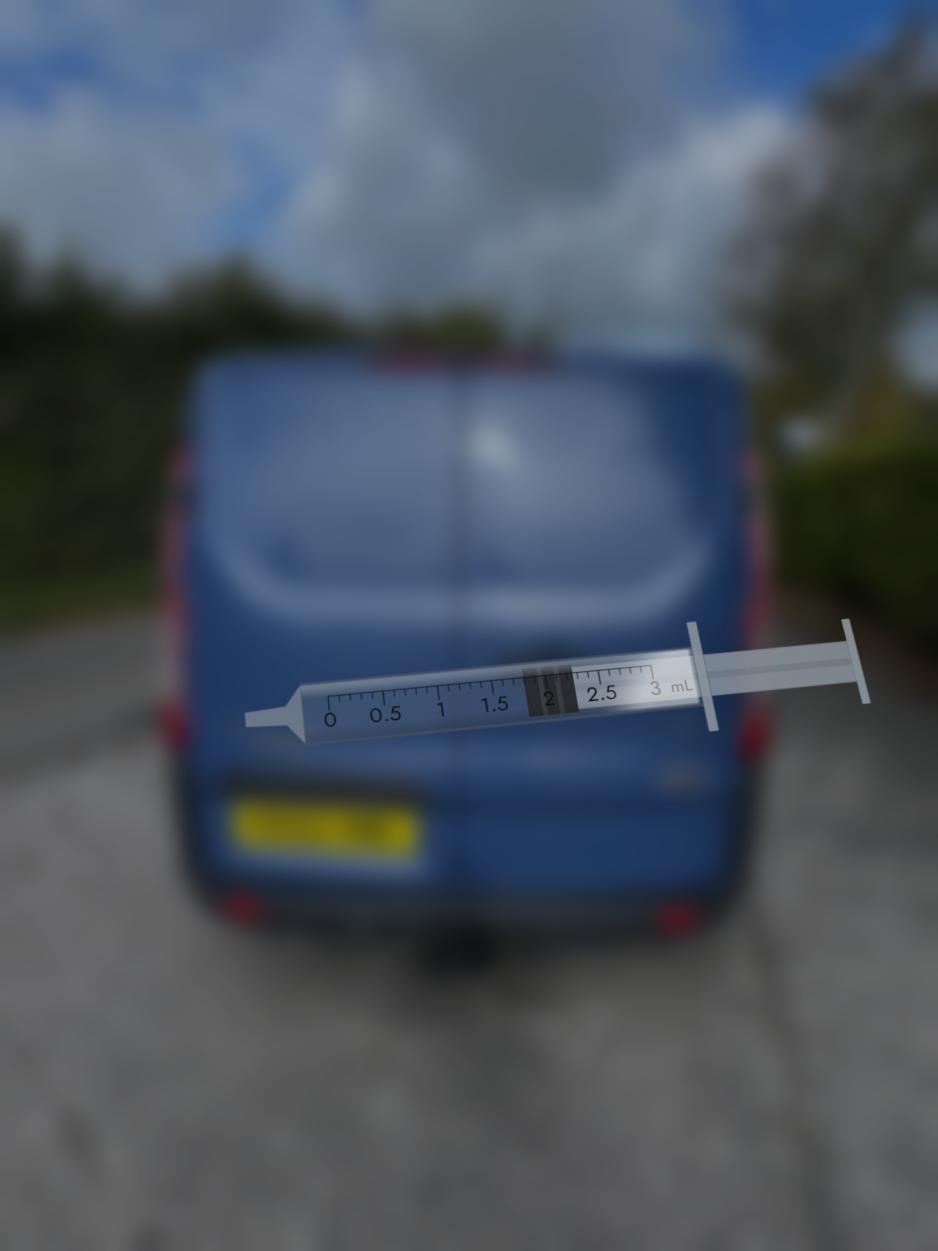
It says {"value": 1.8, "unit": "mL"}
